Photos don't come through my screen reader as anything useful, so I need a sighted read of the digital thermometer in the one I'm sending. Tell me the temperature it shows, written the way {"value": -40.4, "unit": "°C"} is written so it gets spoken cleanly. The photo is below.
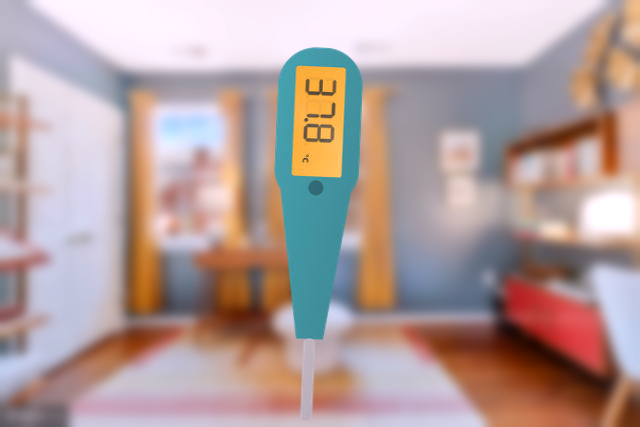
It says {"value": 37.8, "unit": "°C"}
